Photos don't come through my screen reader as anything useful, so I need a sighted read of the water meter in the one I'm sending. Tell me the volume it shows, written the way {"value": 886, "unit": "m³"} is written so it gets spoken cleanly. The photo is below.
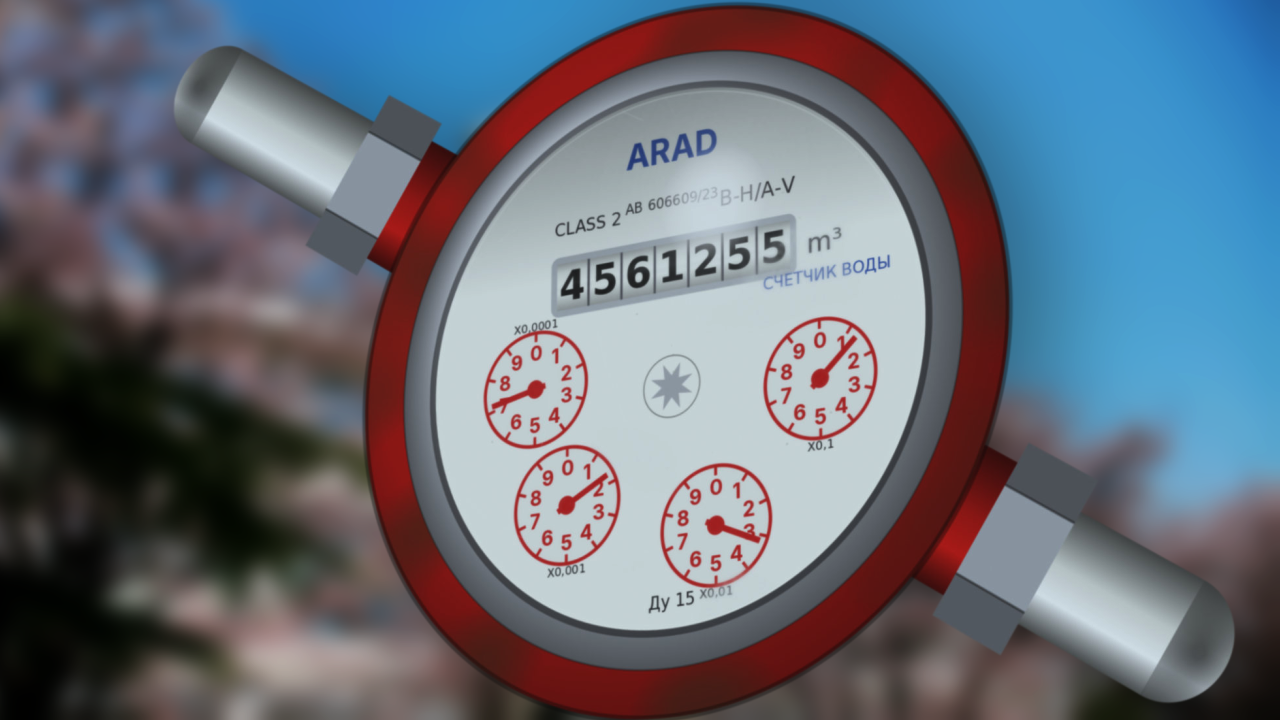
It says {"value": 4561255.1317, "unit": "m³"}
